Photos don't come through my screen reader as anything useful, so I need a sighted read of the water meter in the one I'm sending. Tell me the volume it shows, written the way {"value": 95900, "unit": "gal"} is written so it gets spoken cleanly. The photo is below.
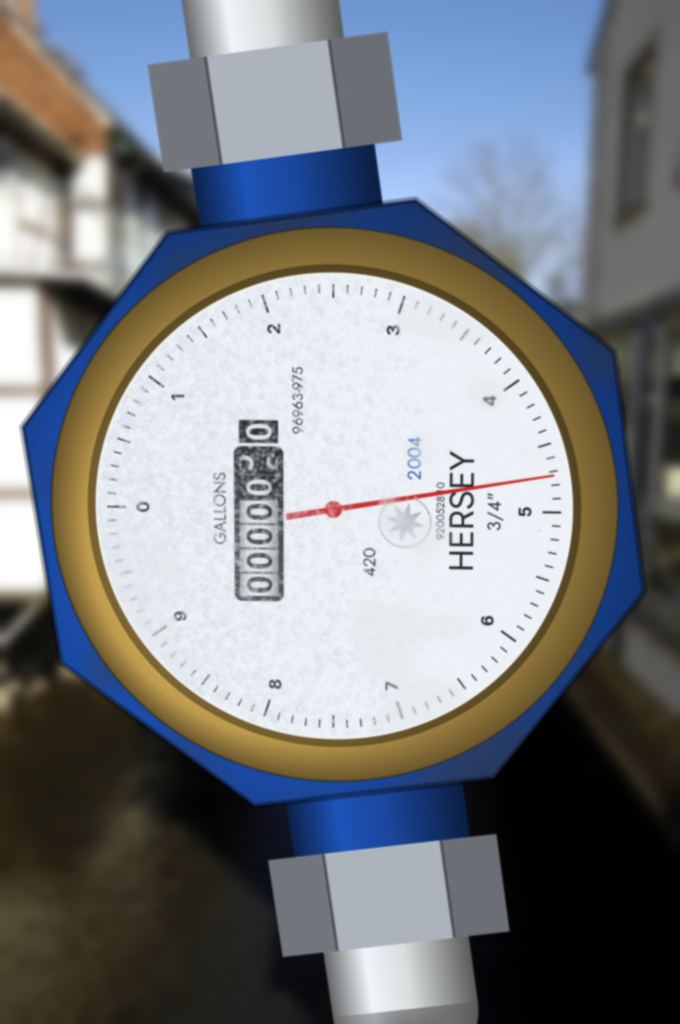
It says {"value": 54.7, "unit": "gal"}
